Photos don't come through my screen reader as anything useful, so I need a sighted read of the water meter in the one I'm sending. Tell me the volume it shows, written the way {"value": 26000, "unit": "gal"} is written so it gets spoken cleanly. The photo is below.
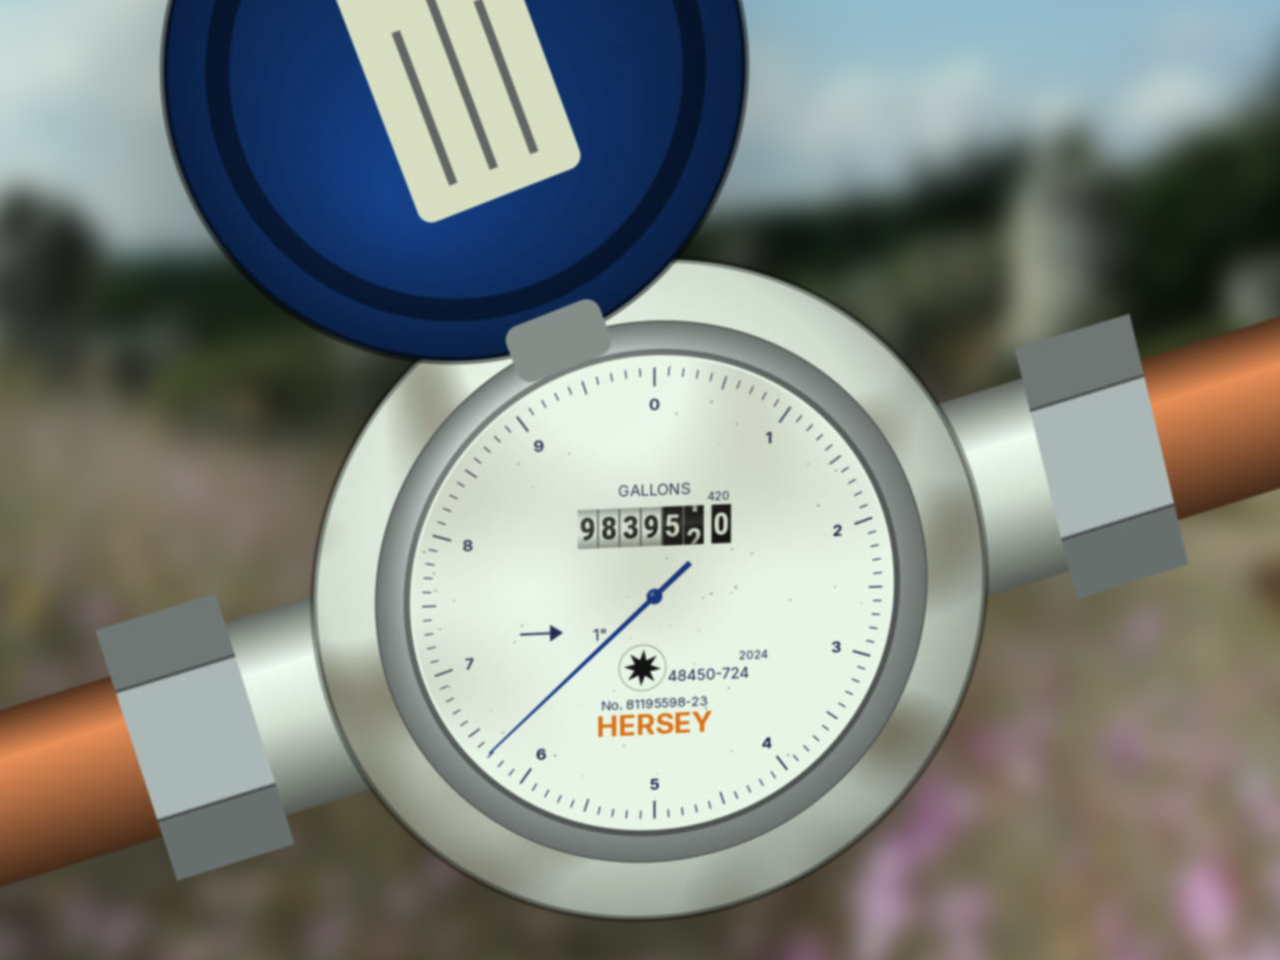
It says {"value": 9839516.3, "unit": "gal"}
